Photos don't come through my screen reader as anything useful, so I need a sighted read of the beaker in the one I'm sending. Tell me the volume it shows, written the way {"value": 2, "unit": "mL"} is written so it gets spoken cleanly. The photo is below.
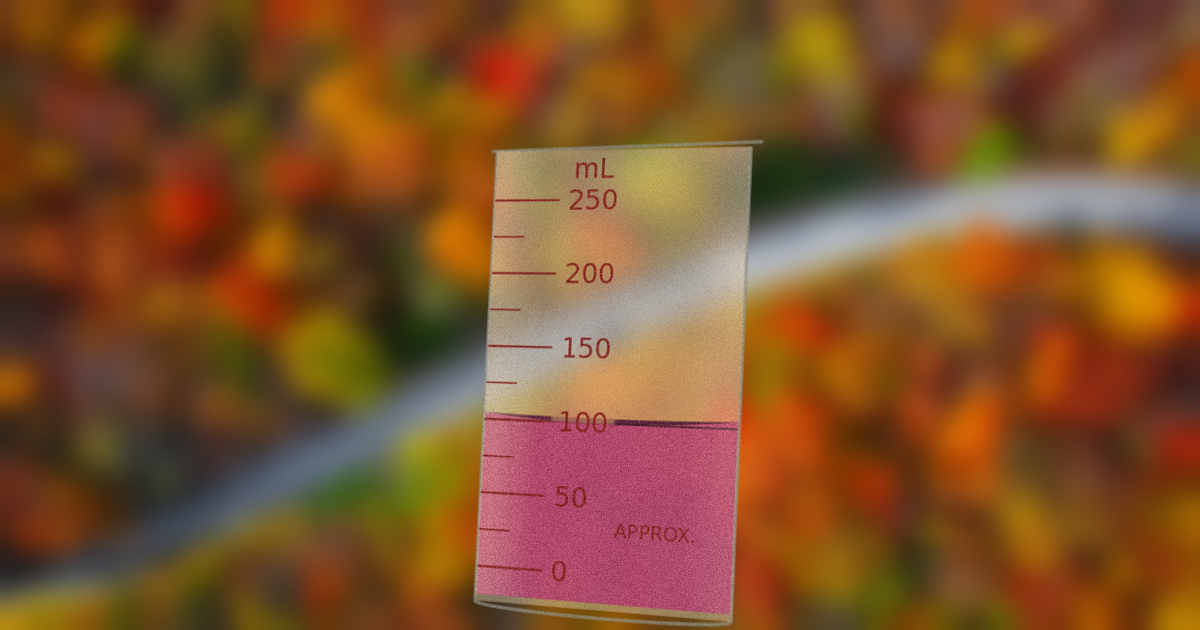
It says {"value": 100, "unit": "mL"}
